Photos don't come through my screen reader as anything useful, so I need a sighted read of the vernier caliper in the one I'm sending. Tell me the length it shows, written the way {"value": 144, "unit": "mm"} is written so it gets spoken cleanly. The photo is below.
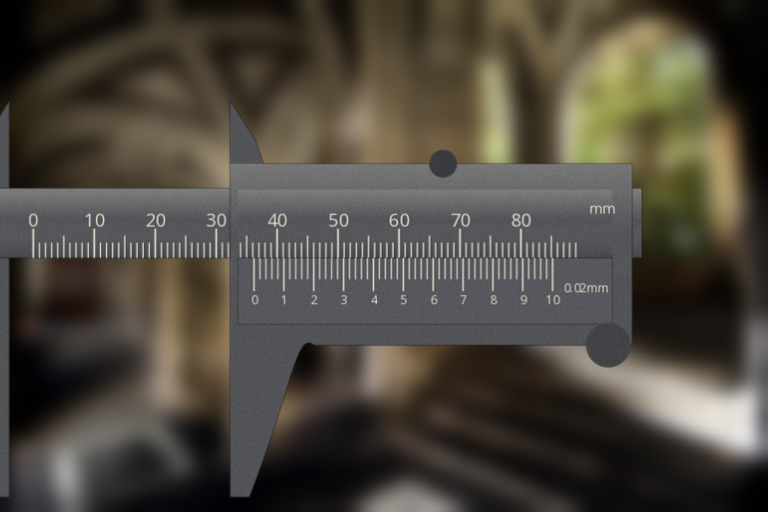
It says {"value": 36.2, "unit": "mm"}
